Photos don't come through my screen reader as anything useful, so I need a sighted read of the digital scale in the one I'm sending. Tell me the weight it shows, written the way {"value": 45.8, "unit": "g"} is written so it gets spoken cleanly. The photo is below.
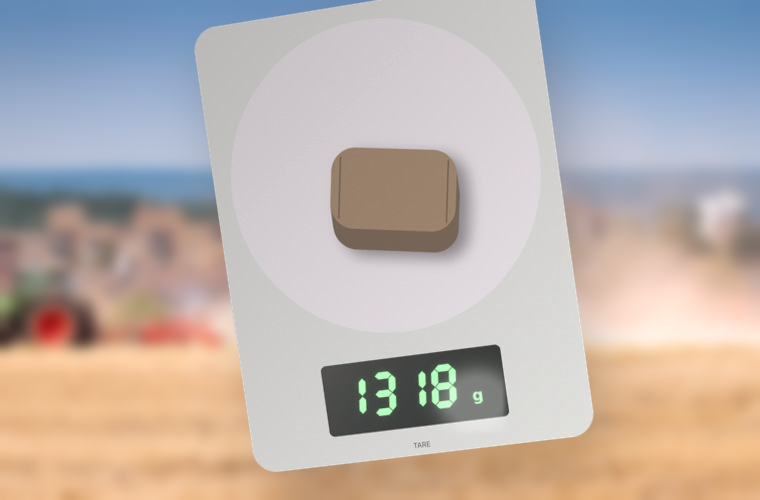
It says {"value": 1318, "unit": "g"}
